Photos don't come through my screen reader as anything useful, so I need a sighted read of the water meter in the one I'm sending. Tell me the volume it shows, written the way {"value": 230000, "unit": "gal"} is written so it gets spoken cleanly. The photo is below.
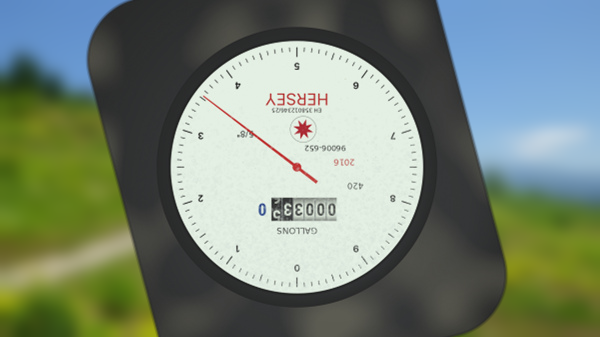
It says {"value": 3353.5, "unit": "gal"}
